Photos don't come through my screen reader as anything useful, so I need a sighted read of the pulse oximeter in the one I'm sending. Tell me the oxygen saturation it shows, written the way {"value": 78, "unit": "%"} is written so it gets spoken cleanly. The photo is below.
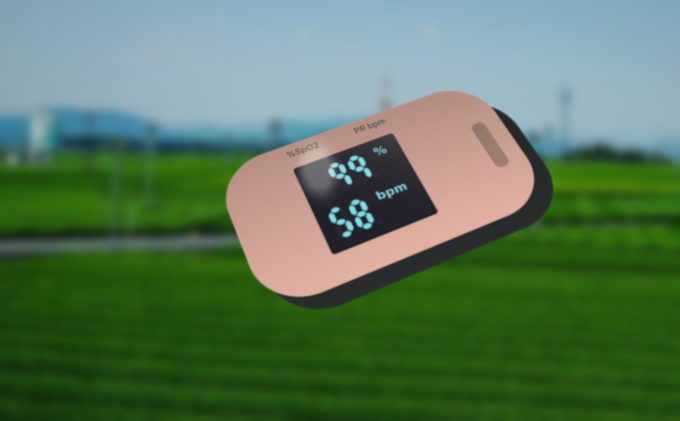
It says {"value": 99, "unit": "%"}
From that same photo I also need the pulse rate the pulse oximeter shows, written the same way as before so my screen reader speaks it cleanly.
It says {"value": 58, "unit": "bpm"}
